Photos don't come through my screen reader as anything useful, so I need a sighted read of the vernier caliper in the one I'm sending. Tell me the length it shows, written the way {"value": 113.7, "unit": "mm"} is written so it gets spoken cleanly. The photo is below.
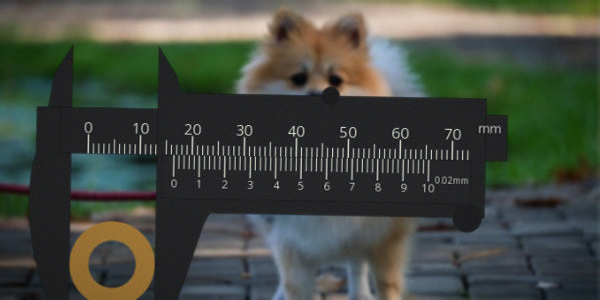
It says {"value": 16.5, "unit": "mm"}
